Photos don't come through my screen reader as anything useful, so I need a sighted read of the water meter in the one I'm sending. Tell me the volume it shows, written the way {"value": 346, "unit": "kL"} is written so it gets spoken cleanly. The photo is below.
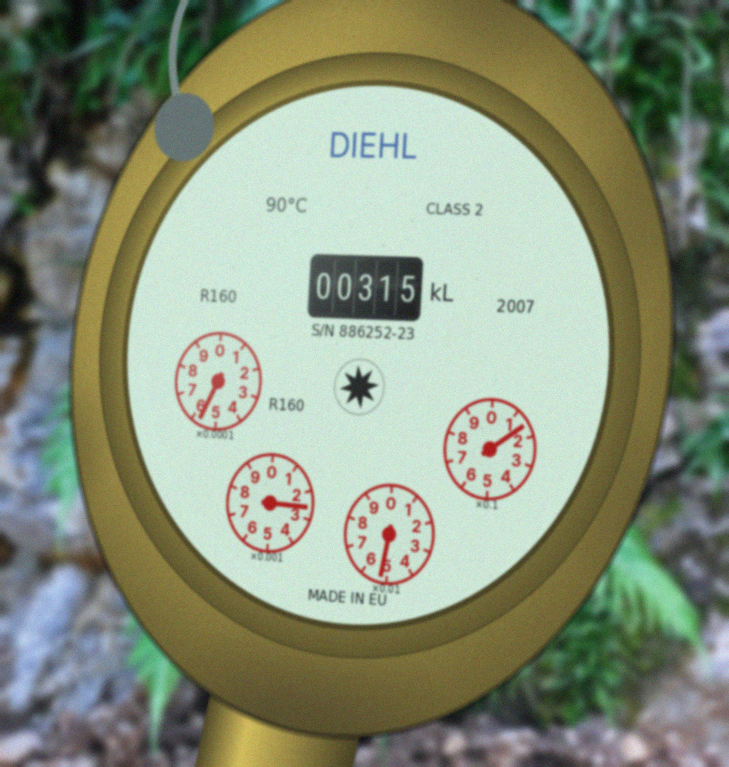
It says {"value": 315.1525, "unit": "kL"}
